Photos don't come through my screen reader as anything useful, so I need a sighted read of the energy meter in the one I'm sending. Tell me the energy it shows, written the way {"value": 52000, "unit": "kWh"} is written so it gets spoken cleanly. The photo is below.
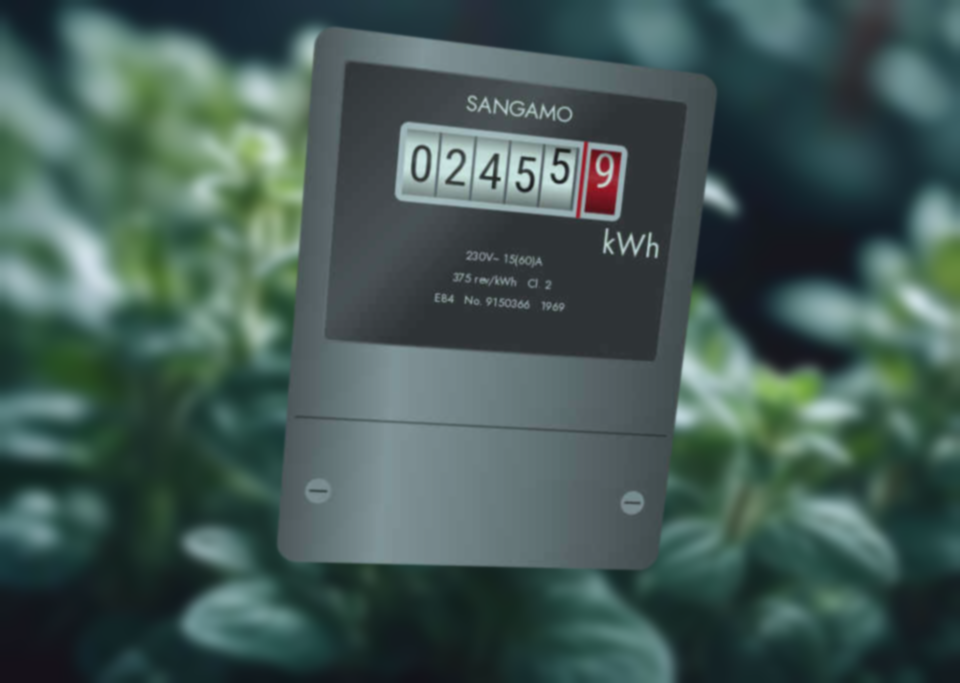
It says {"value": 2455.9, "unit": "kWh"}
